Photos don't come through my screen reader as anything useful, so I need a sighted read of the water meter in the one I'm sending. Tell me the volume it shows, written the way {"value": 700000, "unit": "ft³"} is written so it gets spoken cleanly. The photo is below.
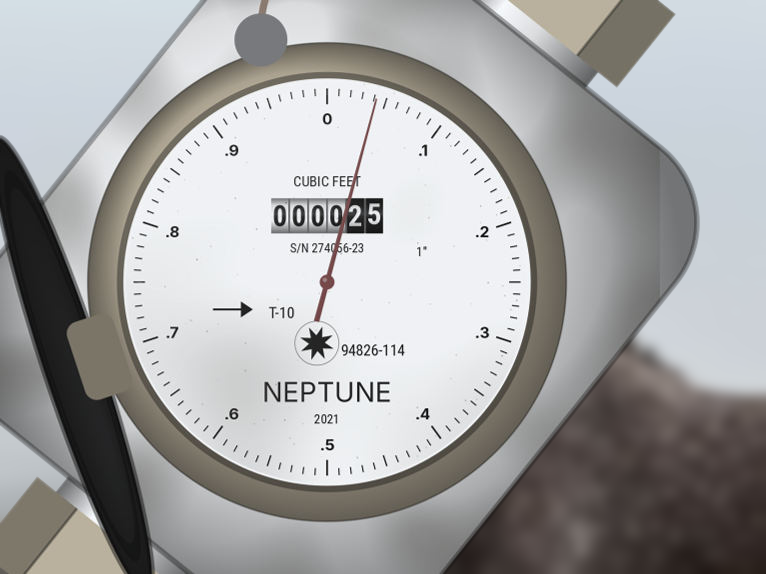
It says {"value": 25.04, "unit": "ft³"}
